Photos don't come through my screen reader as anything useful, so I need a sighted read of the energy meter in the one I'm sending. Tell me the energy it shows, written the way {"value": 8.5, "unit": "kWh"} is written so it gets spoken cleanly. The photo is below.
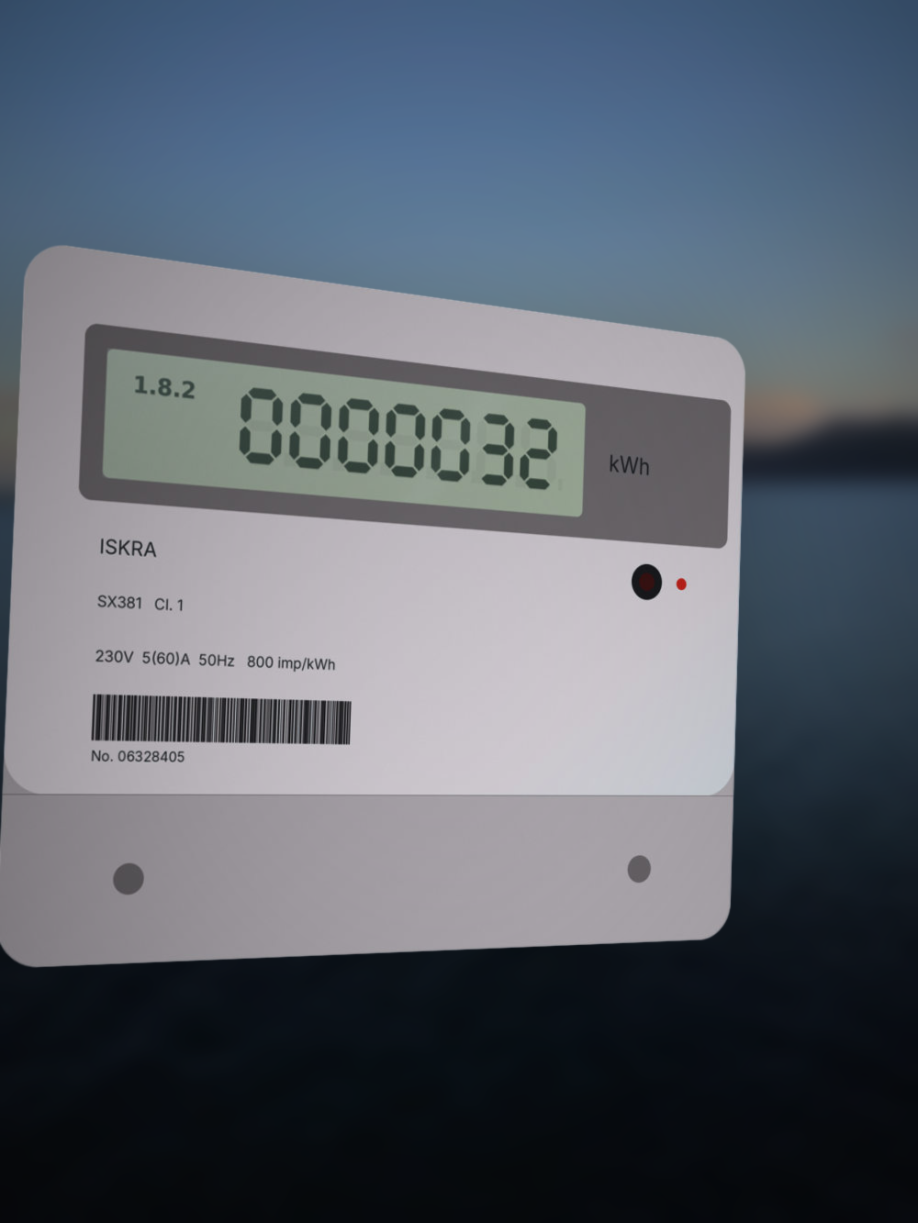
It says {"value": 32, "unit": "kWh"}
